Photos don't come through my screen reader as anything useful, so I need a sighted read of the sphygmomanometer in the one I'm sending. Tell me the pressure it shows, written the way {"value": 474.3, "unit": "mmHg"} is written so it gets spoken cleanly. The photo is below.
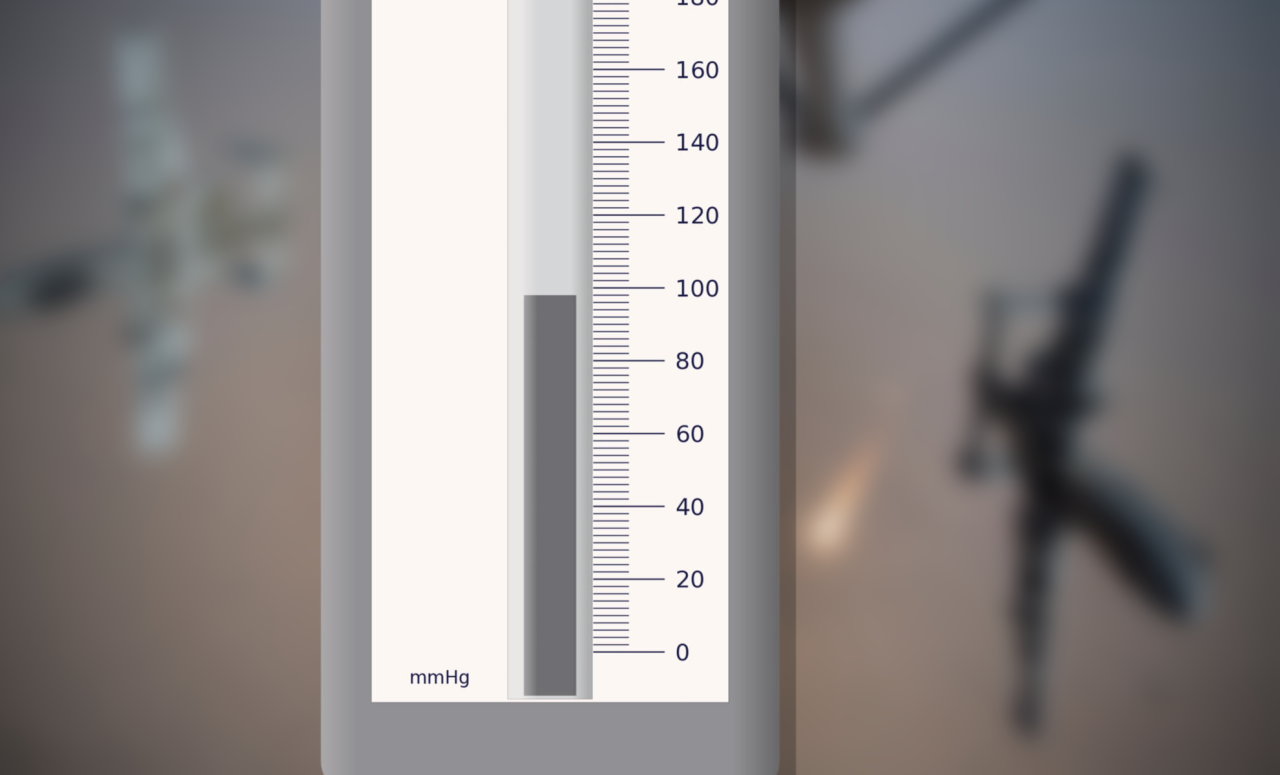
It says {"value": 98, "unit": "mmHg"}
